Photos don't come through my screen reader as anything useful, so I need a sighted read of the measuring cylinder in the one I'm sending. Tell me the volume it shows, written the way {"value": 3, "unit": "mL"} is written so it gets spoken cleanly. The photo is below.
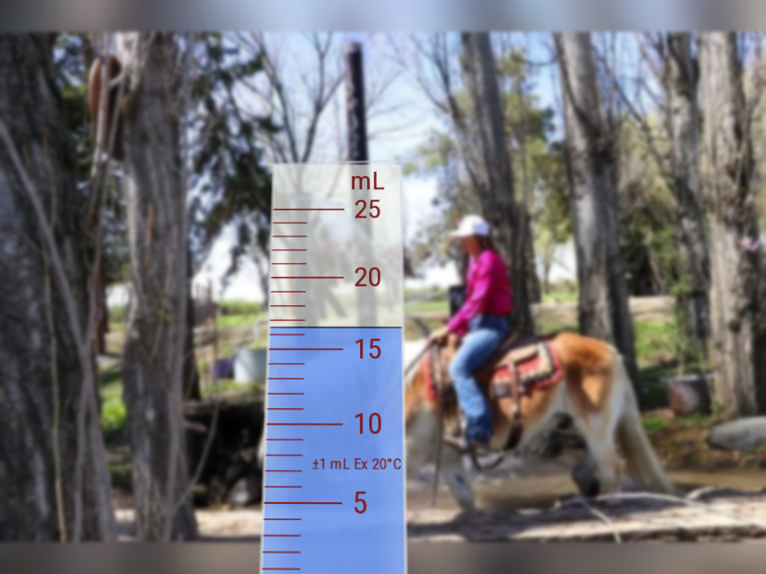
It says {"value": 16.5, "unit": "mL"}
